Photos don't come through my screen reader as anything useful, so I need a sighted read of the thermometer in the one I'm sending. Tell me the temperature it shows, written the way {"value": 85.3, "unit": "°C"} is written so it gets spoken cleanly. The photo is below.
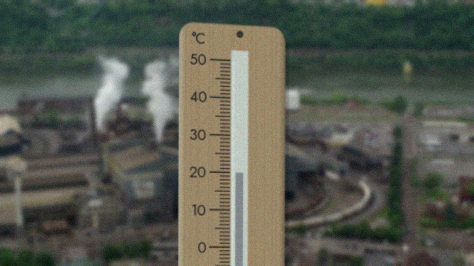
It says {"value": 20, "unit": "°C"}
